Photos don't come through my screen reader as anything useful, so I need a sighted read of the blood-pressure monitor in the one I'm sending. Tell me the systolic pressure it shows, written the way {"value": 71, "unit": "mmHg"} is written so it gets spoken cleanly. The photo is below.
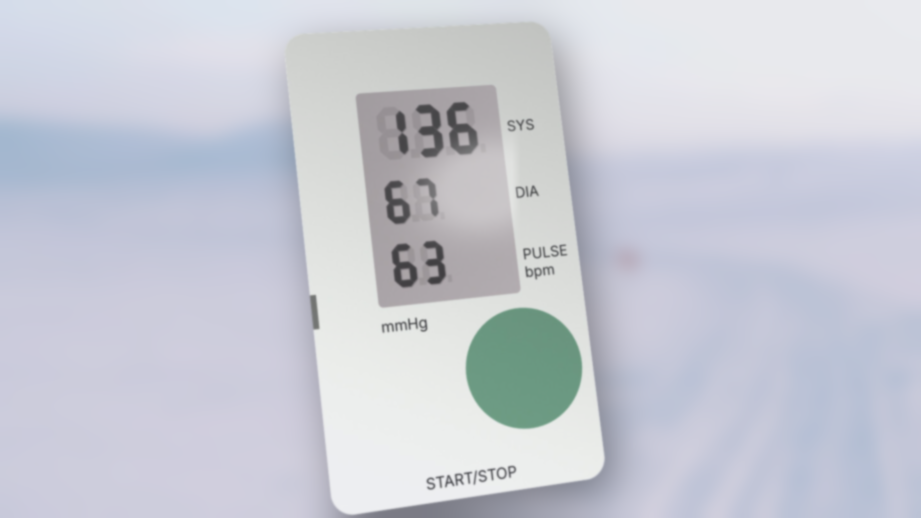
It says {"value": 136, "unit": "mmHg"}
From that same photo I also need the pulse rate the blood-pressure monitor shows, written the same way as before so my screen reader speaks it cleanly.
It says {"value": 63, "unit": "bpm"}
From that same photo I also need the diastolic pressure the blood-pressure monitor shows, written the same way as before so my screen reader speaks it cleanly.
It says {"value": 67, "unit": "mmHg"}
